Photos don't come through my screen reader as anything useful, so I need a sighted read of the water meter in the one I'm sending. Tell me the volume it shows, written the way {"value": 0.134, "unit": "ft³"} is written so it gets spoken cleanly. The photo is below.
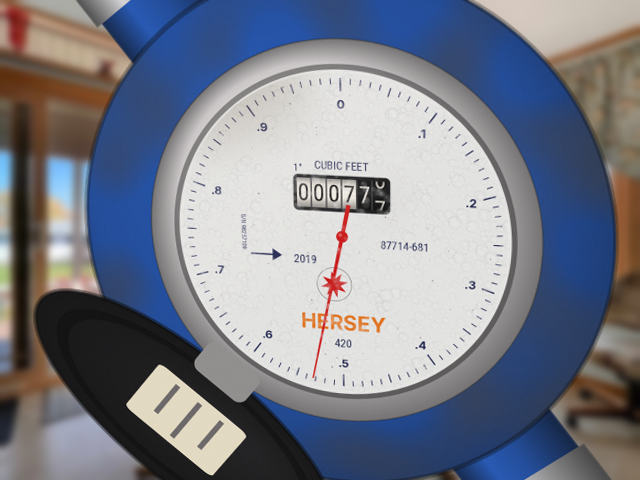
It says {"value": 776.53, "unit": "ft³"}
